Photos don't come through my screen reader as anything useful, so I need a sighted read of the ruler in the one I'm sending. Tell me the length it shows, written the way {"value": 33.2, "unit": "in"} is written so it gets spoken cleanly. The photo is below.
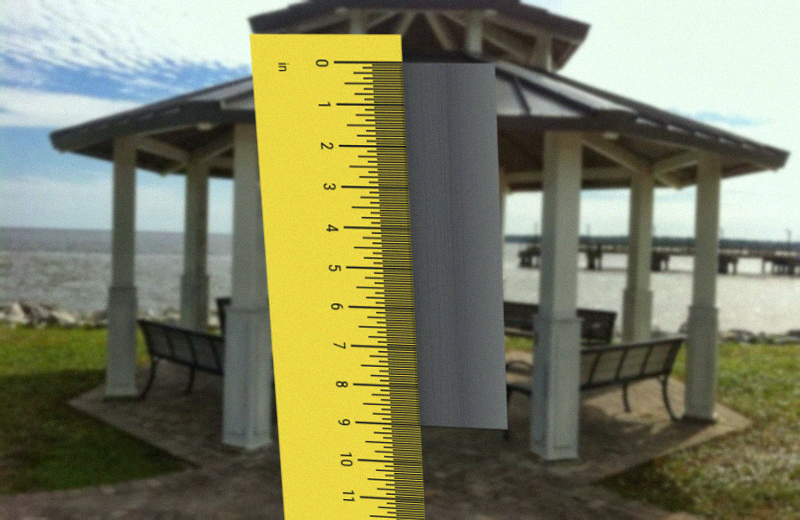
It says {"value": 9, "unit": "in"}
